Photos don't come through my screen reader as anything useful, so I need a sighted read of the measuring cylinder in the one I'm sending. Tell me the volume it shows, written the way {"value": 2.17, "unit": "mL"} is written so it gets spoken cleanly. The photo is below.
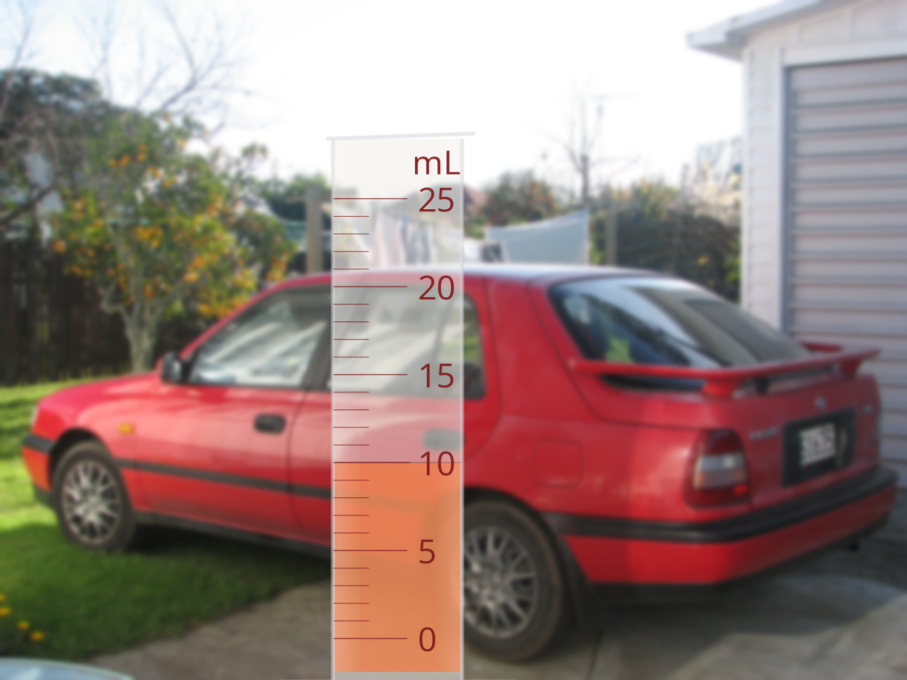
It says {"value": 10, "unit": "mL"}
